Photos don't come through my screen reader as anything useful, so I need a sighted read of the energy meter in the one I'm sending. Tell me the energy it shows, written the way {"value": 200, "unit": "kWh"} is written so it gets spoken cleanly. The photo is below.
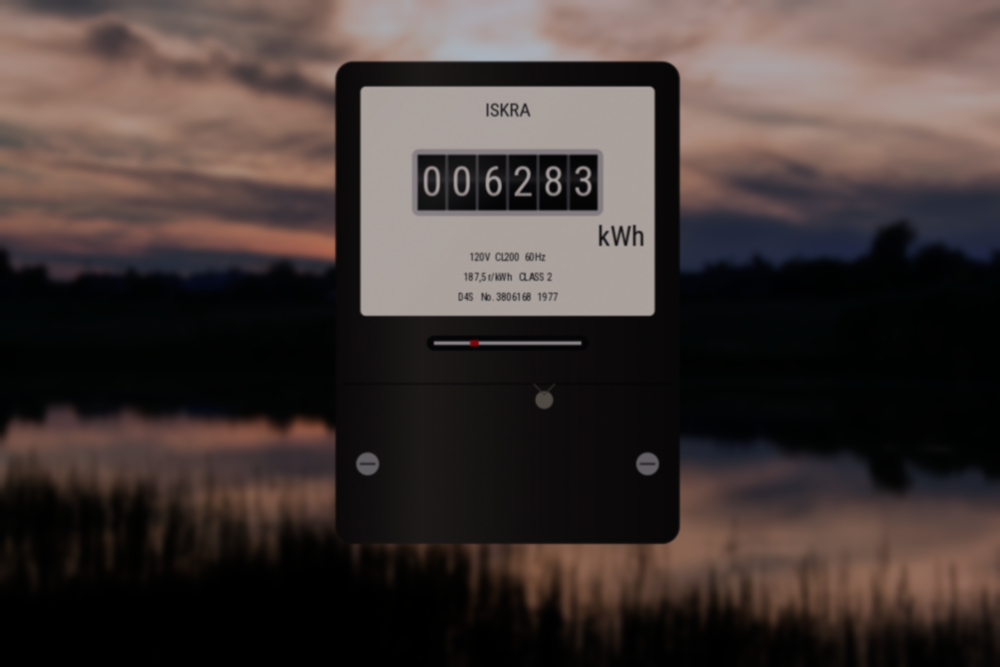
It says {"value": 6283, "unit": "kWh"}
